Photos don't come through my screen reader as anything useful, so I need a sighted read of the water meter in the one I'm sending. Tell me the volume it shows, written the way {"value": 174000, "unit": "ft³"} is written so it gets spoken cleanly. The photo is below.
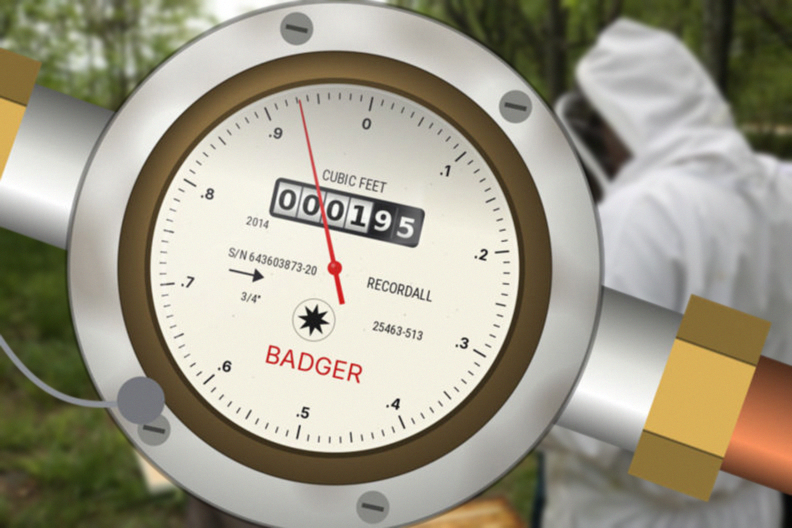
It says {"value": 194.93, "unit": "ft³"}
